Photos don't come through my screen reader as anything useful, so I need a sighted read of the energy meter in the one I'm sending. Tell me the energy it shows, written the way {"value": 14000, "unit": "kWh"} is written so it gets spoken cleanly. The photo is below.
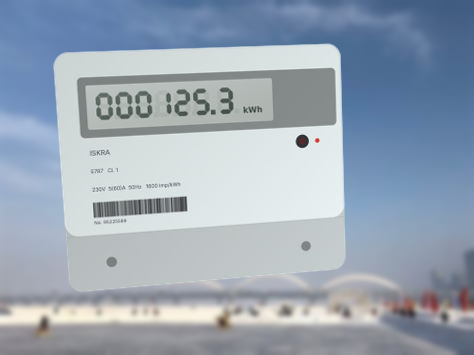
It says {"value": 125.3, "unit": "kWh"}
